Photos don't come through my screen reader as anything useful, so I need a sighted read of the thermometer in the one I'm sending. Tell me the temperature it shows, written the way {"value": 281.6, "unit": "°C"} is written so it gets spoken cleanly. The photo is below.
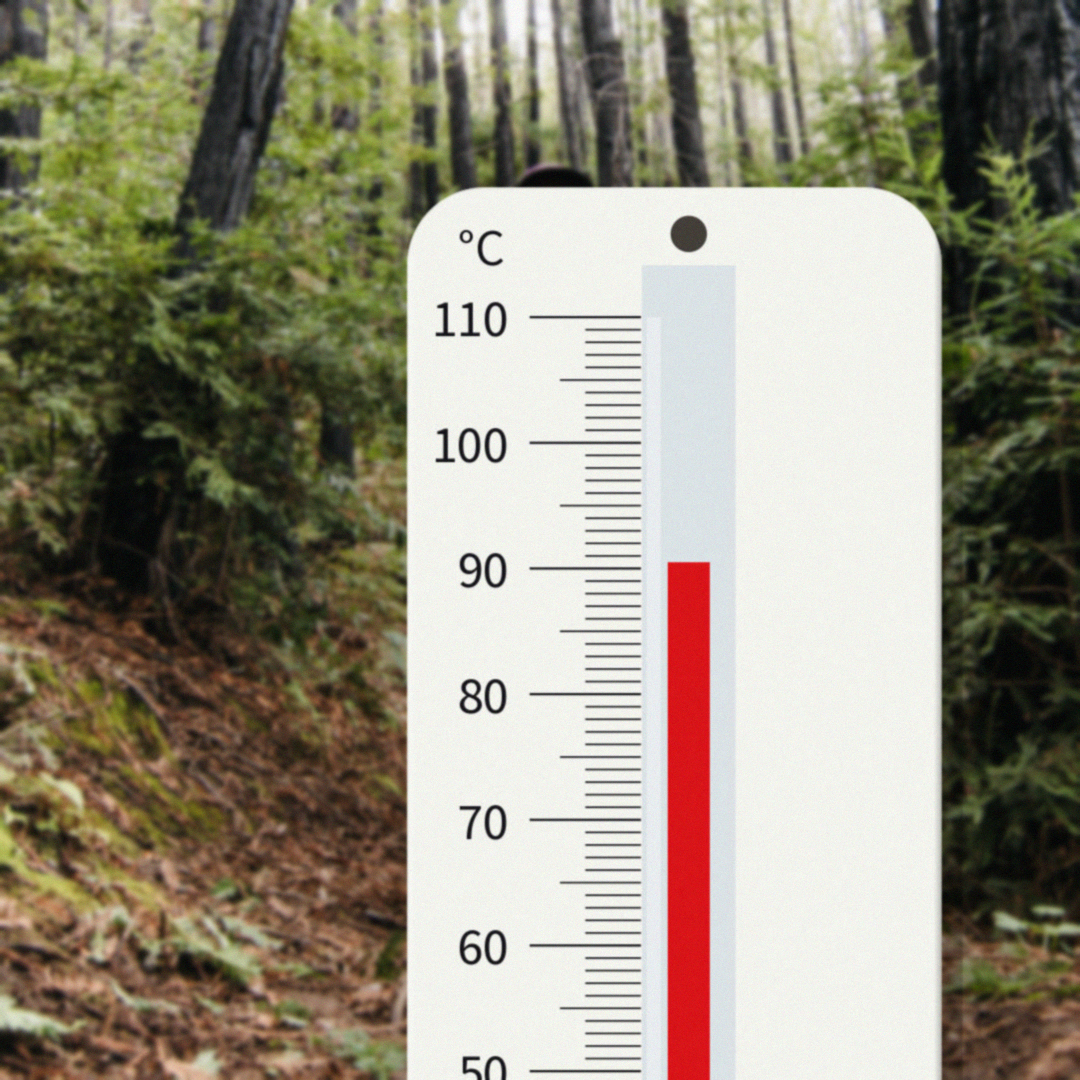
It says {"value": 90.5, "unit": "°C"}
